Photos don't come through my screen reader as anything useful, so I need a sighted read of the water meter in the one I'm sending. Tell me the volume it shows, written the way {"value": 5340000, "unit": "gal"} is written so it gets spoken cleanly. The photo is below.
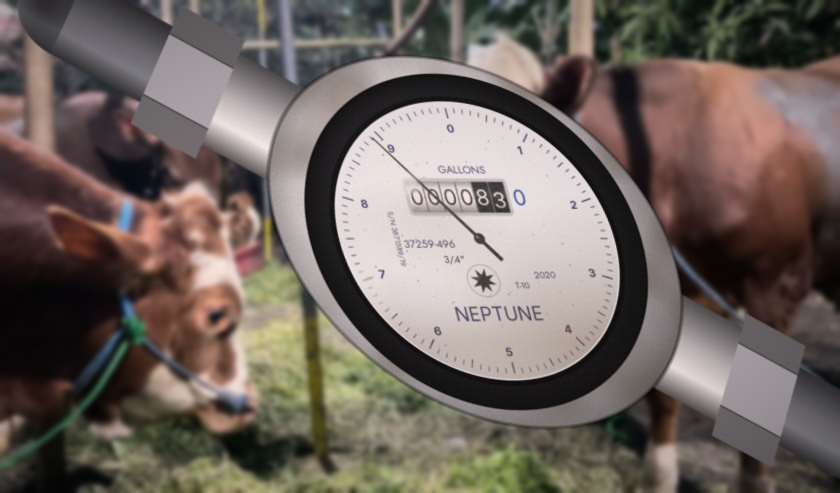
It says {"value": 828.9, "unit": "gal"}
